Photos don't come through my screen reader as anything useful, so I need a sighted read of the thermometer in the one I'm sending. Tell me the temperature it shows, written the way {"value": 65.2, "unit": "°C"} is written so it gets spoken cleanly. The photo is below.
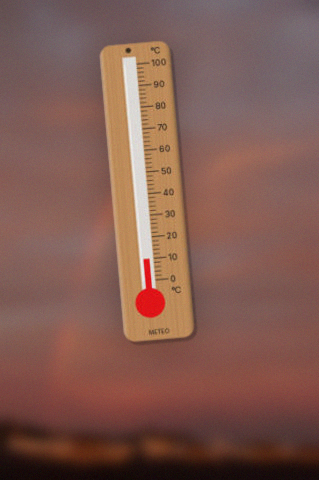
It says {"value": 10, "unit": "°C"}
